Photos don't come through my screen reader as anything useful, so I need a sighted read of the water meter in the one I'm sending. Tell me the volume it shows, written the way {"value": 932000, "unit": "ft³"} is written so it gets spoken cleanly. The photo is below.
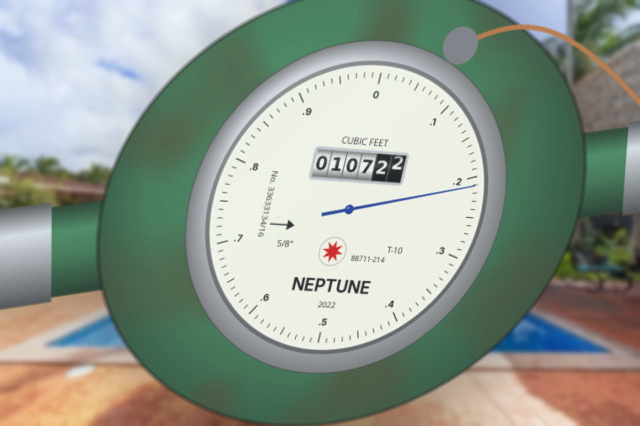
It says {"value": 10722.21, "unit": "ft³"}
